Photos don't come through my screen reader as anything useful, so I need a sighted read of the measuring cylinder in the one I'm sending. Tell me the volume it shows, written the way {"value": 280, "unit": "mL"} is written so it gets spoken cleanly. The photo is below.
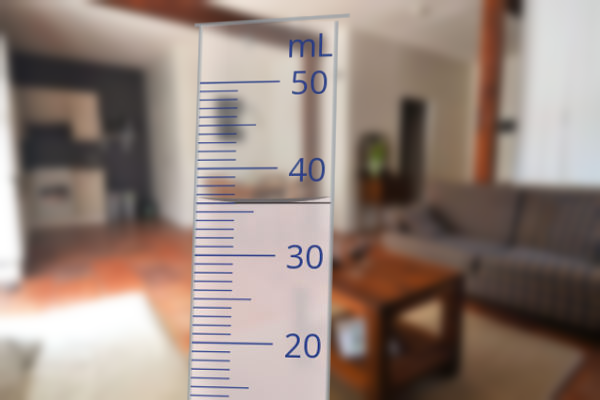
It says {"value": 36, "unit": "mL"}
